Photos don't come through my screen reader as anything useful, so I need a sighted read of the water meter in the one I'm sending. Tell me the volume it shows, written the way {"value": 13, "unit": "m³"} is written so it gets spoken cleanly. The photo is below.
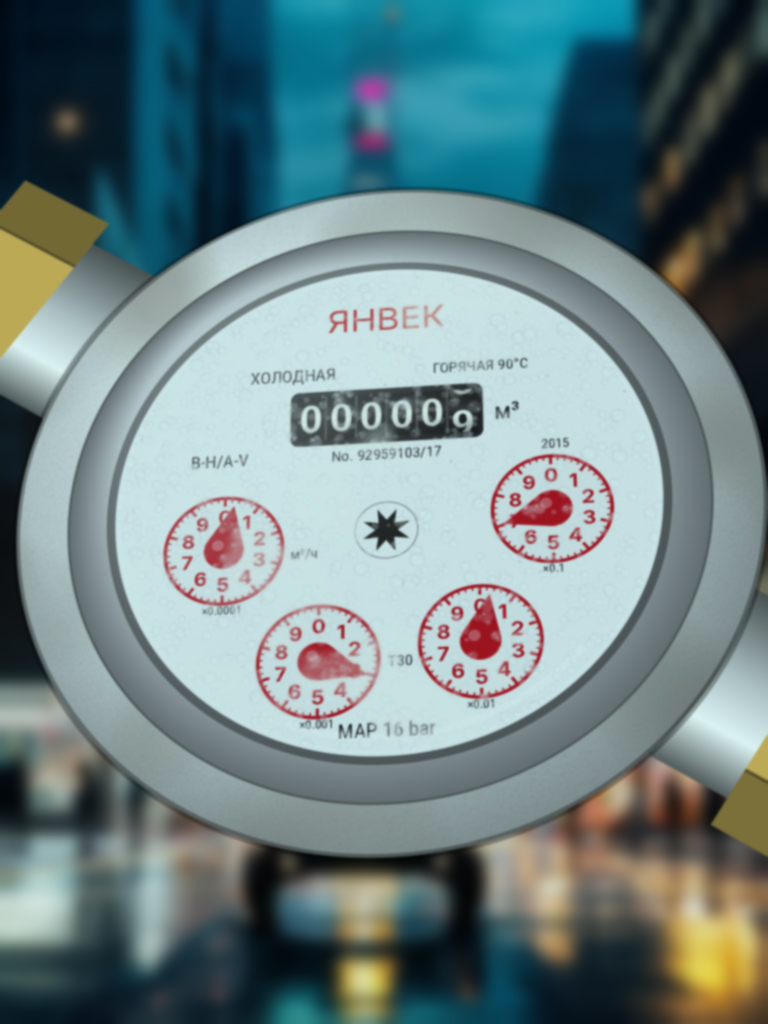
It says {"value": 8.7030, "unit": "m³"}
